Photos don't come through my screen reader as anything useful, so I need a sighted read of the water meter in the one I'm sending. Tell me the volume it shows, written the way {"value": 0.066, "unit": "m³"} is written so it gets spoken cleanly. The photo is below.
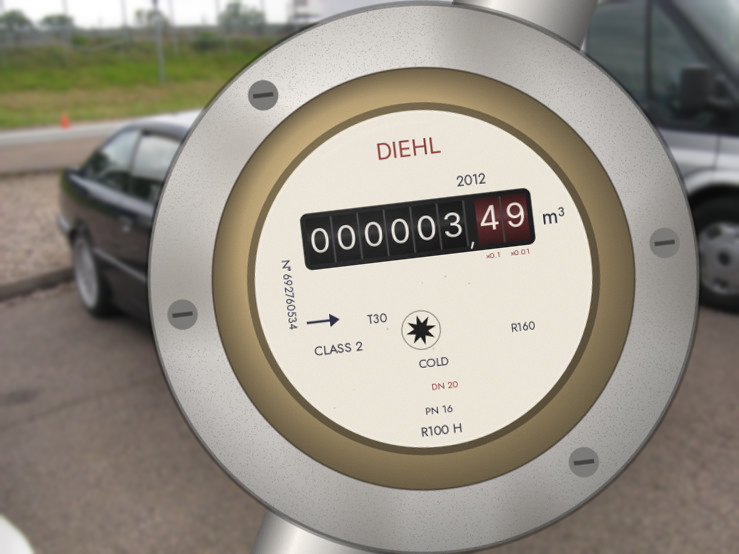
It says {"value": 3.49, "unit": "m³"}
